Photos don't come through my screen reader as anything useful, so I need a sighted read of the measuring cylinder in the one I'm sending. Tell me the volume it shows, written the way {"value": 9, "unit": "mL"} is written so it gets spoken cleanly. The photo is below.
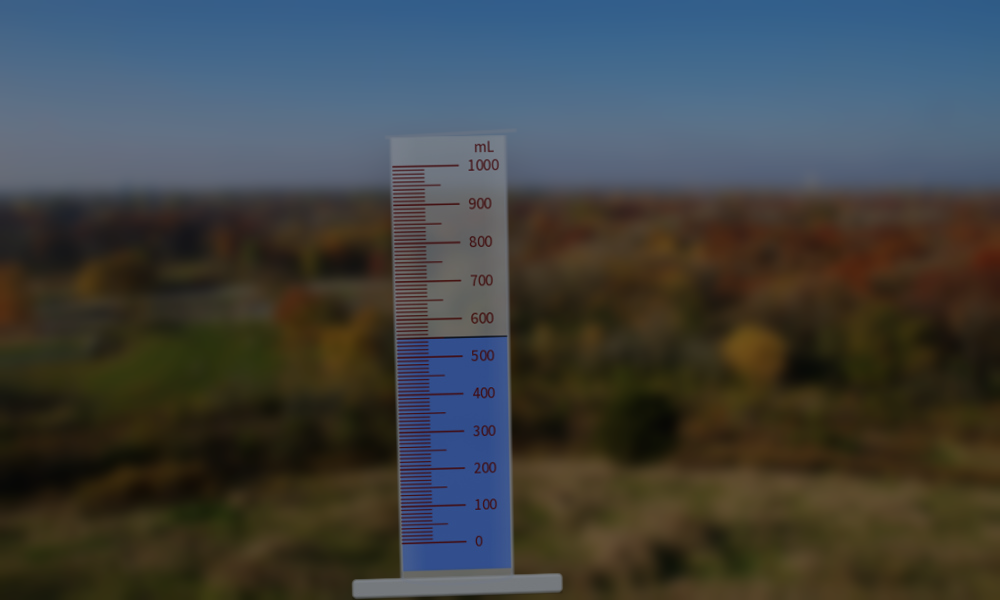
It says {"value": 550, "unit": "mL"}
